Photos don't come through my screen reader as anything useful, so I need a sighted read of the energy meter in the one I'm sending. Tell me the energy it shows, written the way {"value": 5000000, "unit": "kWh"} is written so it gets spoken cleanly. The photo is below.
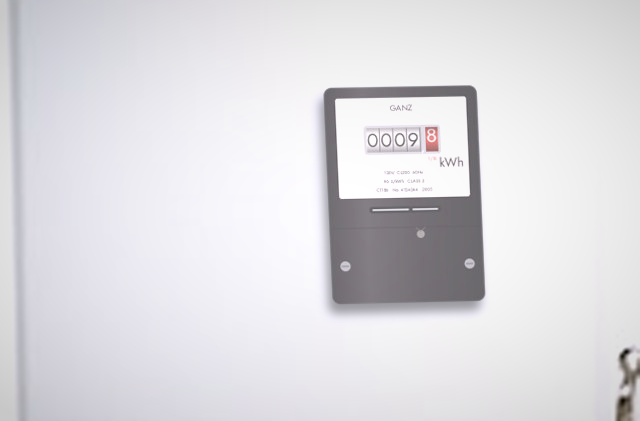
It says {"value": 9.8, "unit": "kWh"}
